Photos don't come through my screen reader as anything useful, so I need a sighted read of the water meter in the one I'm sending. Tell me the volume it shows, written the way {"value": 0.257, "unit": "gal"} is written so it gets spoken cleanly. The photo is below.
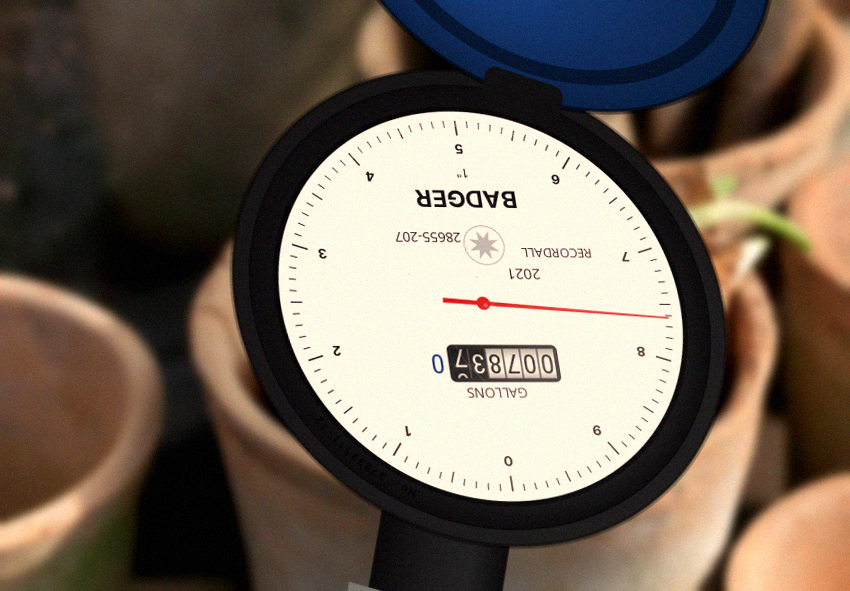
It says {"value": 78367.6, "unit": "gal"}
